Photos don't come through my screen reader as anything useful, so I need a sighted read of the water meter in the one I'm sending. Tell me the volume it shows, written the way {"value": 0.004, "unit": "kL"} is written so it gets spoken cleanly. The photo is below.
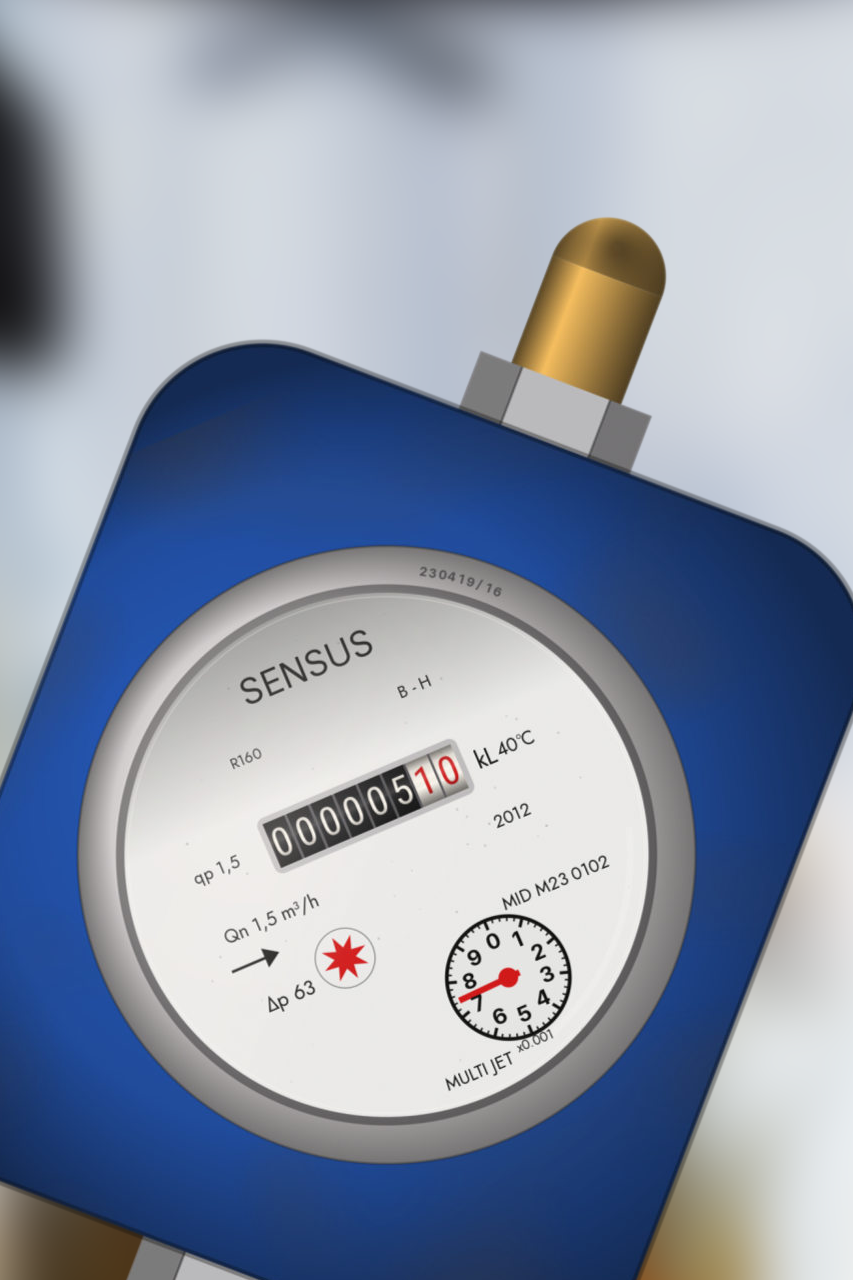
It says {"value": 5.107, "unit": "kL"}
